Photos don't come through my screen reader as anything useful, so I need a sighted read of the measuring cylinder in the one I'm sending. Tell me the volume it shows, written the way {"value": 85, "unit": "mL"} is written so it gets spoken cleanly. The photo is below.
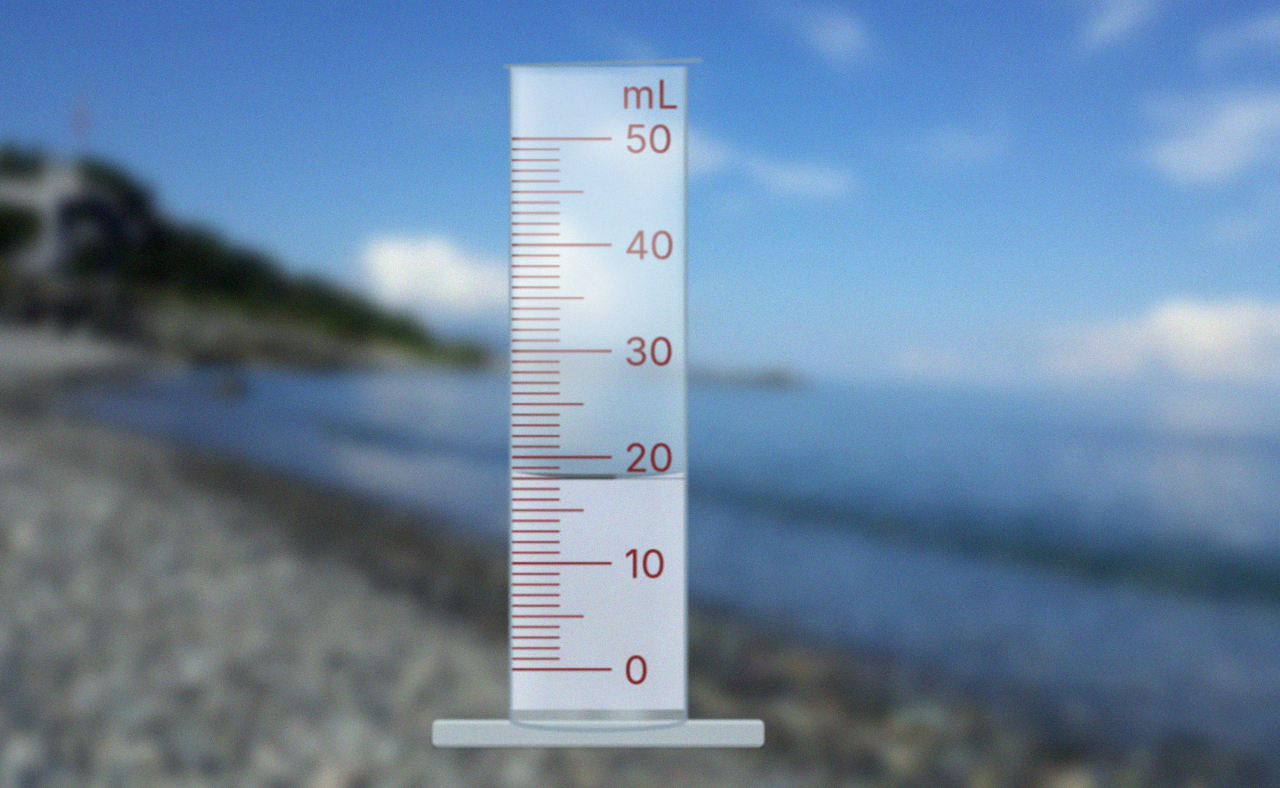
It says {"value": 18, "unit": "mL"}
